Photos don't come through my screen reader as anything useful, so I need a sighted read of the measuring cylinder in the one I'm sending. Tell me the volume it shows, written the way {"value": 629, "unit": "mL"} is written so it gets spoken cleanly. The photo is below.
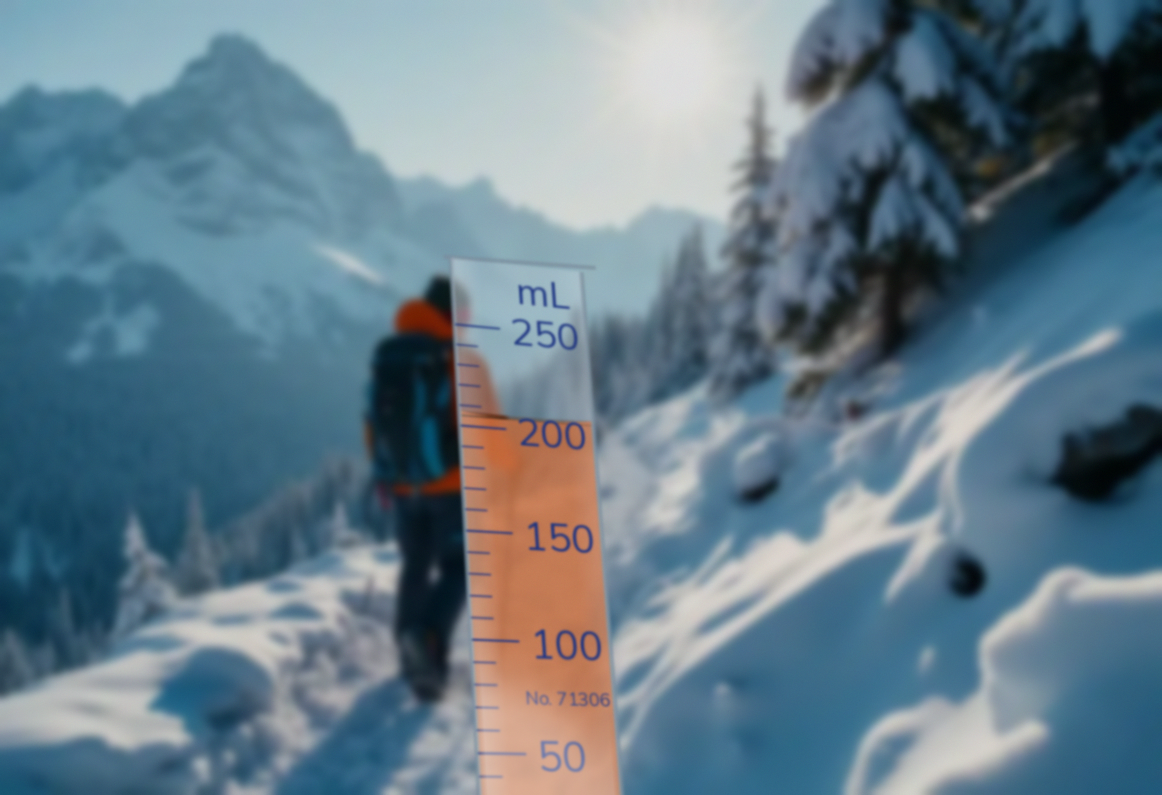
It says {"value": 205, "unit": "mL"}
